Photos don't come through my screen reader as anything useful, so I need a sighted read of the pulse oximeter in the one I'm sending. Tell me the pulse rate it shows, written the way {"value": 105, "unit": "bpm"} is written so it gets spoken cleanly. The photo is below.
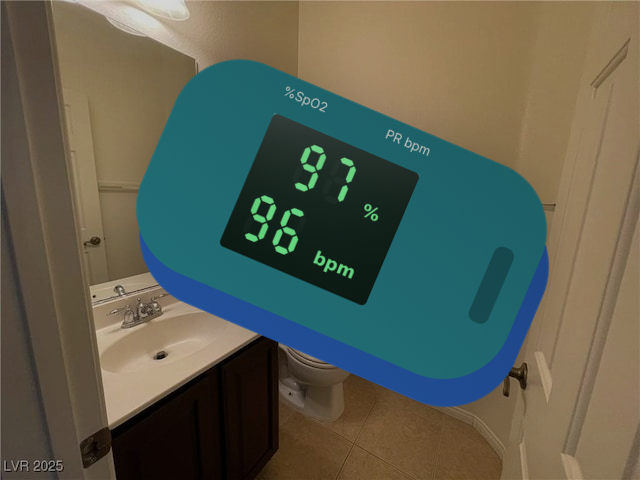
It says {"value": 96, "unit": "bpm"}
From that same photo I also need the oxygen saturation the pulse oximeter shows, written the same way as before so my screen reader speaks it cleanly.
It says {"value": 97, "unit": "%"}
